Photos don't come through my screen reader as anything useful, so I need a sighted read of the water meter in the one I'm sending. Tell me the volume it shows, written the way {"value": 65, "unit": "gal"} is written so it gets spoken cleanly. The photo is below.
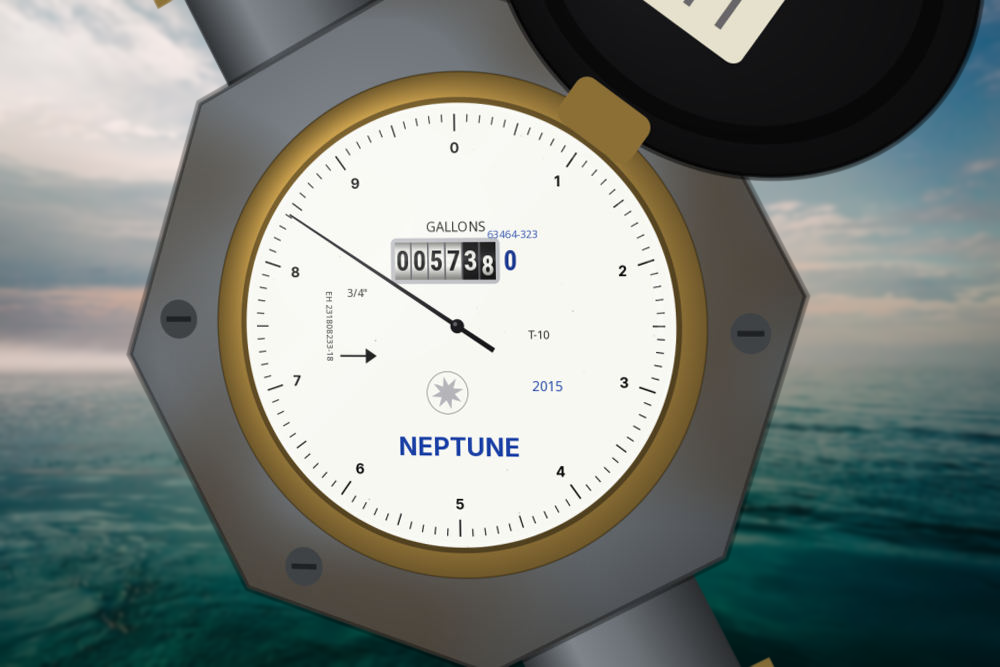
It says {"value": 57378.4, "unit": "gal"}
